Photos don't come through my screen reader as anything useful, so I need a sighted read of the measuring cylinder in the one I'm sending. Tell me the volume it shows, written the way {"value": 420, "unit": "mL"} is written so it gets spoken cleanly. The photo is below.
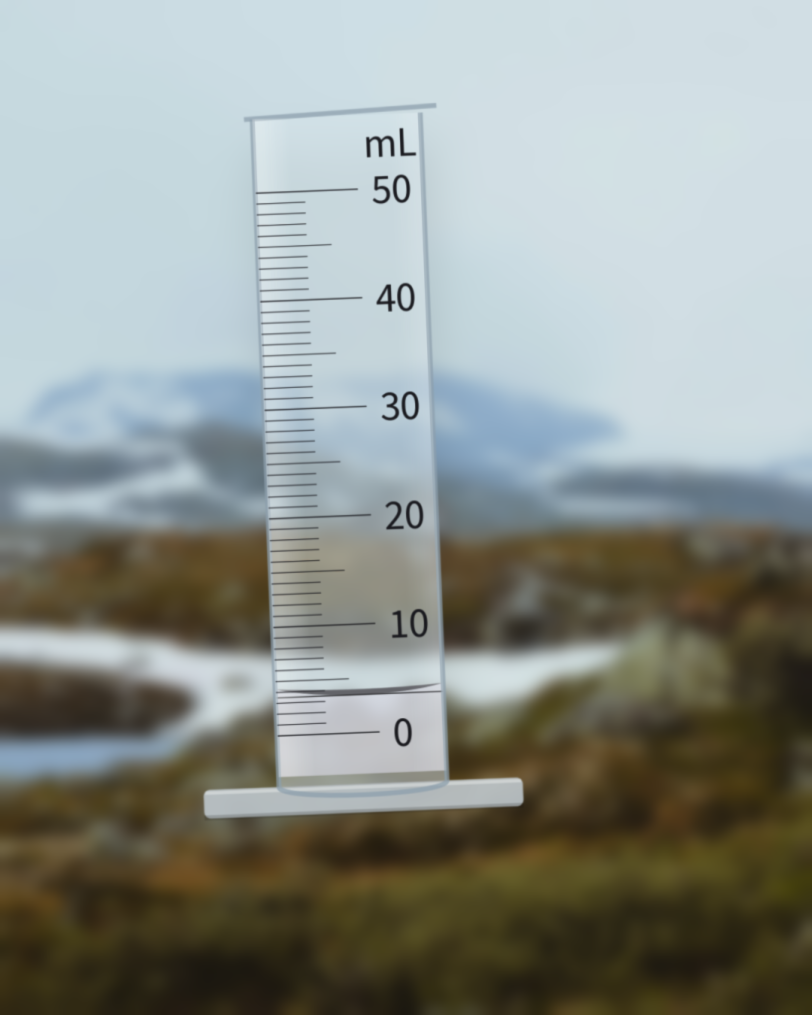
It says {"value": 3.5, "unit": "mL"}
